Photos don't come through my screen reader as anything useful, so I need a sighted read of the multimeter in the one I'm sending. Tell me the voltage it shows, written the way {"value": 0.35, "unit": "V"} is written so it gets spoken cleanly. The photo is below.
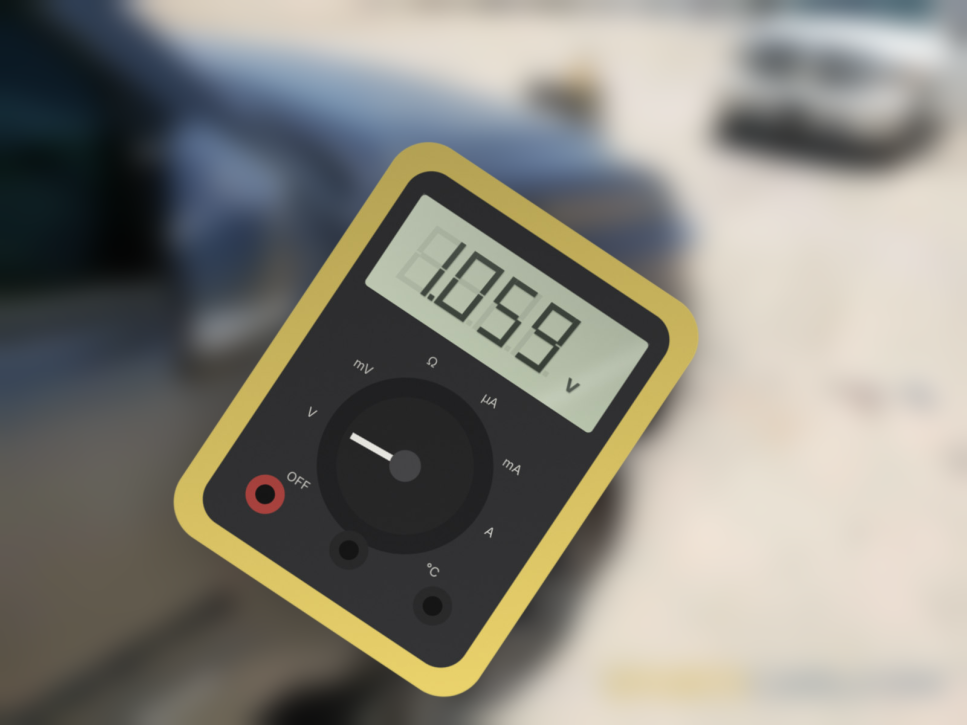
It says {"value": 1.059, "unit": "V"}
